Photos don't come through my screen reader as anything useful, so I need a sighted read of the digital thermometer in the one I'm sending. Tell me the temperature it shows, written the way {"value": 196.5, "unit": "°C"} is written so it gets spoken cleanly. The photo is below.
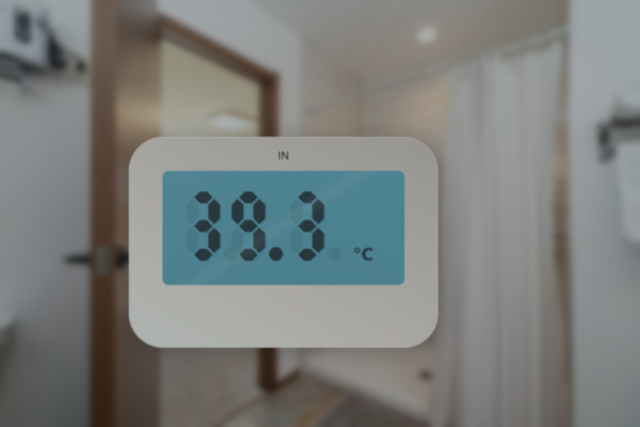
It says {"value": 39.3, "unit": "°C"}
